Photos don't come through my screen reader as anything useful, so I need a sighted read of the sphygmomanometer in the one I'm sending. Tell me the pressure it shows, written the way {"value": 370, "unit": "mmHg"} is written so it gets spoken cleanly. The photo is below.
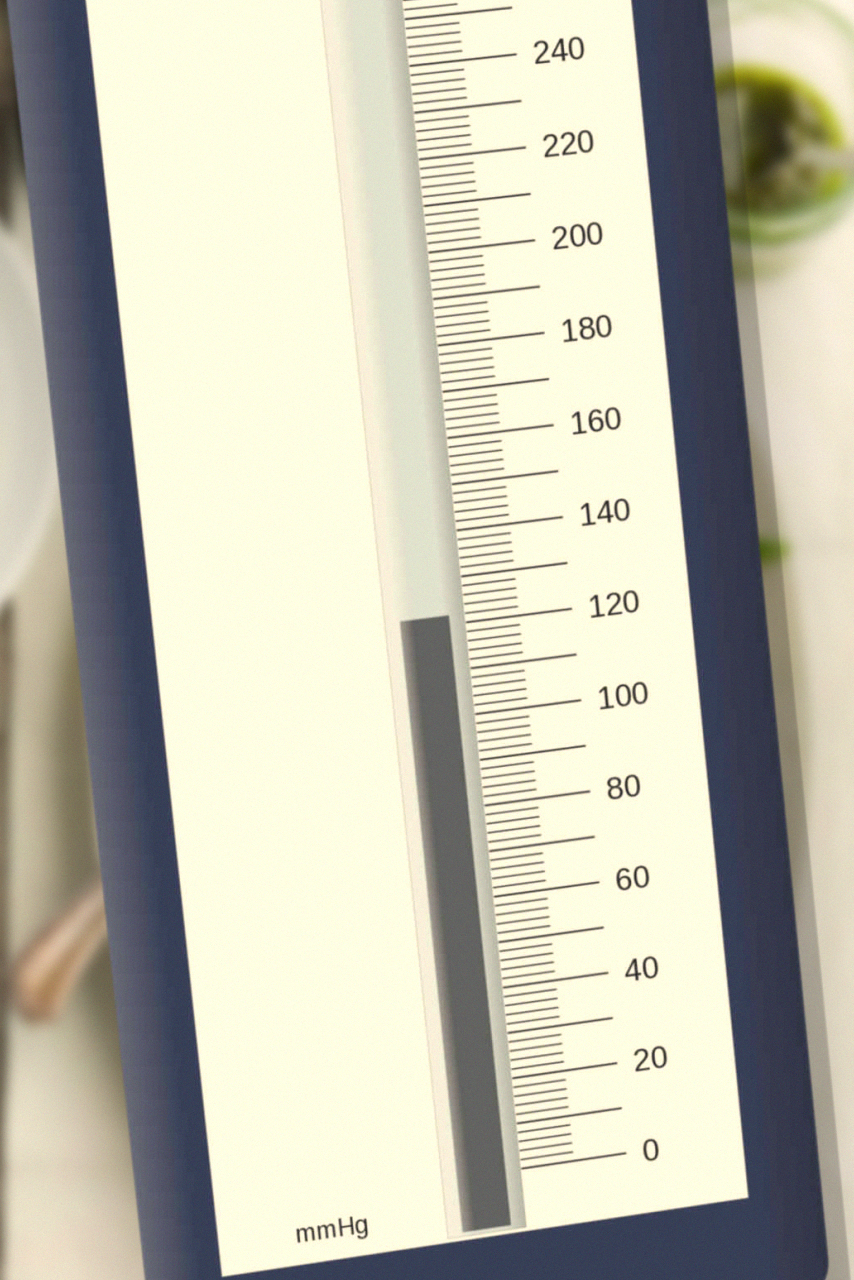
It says {"value": 122, "unit": "mmHg"}
